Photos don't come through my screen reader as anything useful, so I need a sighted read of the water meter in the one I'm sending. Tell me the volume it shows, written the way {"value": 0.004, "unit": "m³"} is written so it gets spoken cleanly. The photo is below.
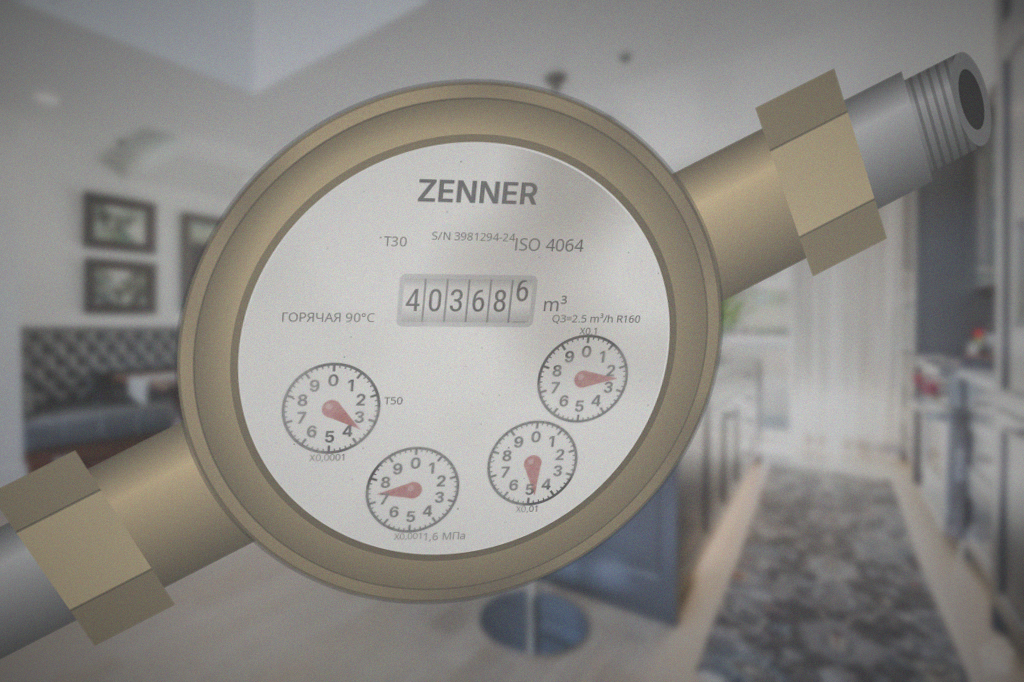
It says {"value": 403686.2473, "unit": "m³"}
